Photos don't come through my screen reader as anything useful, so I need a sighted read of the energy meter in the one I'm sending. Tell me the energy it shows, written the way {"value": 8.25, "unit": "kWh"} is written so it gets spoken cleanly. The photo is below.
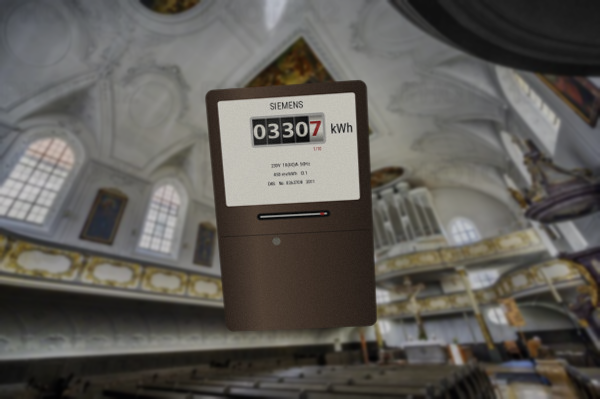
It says {"value": 330.7, "unit": "kWh"}
